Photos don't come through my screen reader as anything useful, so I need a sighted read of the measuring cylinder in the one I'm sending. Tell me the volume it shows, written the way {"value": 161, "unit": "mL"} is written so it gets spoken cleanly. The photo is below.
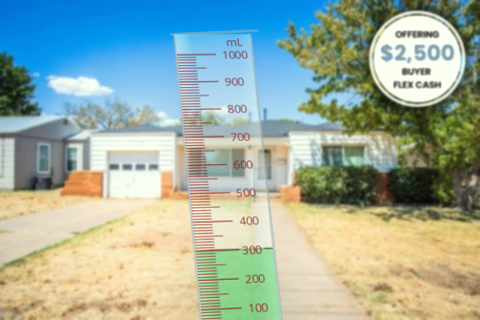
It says {"value": 300, "unit": "mL"}
